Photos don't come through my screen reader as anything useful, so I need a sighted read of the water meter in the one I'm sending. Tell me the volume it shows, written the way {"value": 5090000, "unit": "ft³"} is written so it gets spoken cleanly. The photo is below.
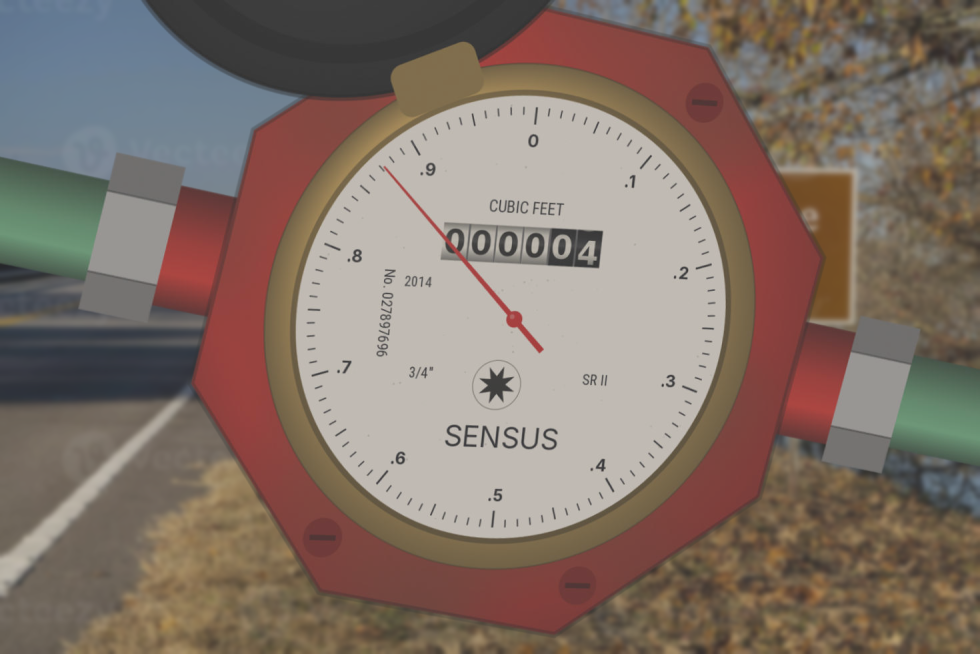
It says {"value": 3.87, "unit": "ft³"}
